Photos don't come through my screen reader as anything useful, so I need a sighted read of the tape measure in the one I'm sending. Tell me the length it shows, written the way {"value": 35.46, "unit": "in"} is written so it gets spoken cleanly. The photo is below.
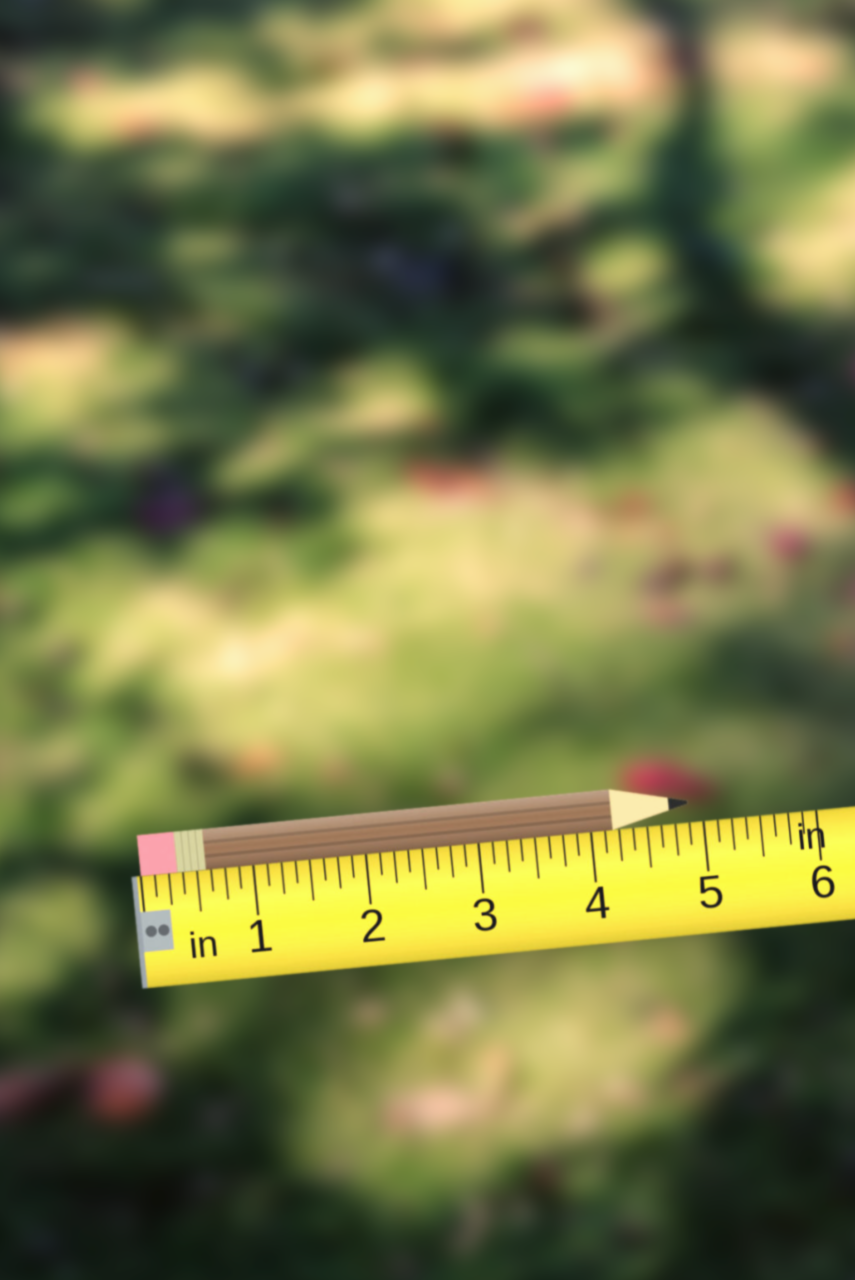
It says {"value": 4.875, "unit": "in"}
